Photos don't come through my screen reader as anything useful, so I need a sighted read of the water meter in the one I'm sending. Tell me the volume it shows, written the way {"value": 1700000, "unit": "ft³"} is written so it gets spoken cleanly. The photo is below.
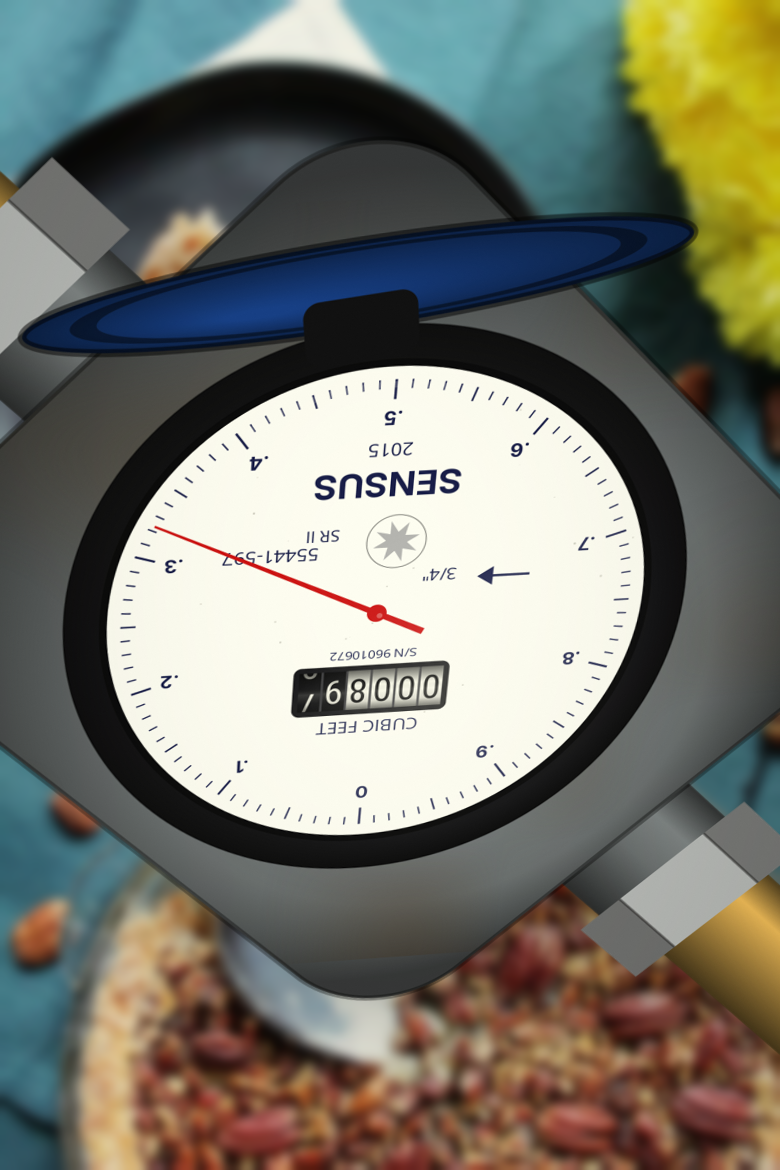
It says {"value": 897.32, "unit": "ft³"}
